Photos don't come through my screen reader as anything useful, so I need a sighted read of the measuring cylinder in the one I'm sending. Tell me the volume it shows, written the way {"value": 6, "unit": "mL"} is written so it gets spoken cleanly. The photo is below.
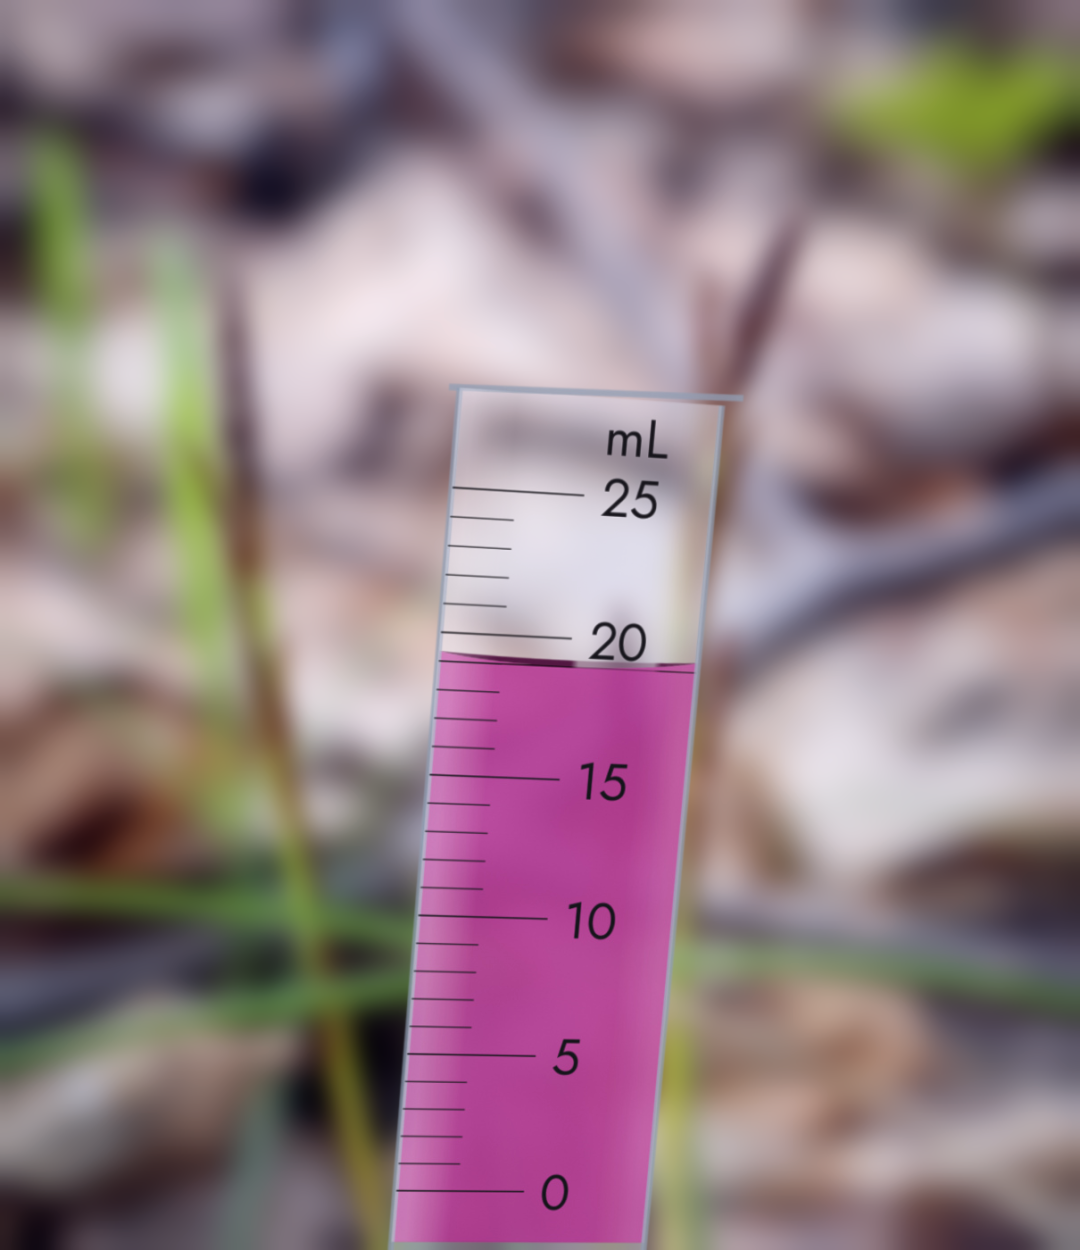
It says {"value": 19, "unit": "mL"}
